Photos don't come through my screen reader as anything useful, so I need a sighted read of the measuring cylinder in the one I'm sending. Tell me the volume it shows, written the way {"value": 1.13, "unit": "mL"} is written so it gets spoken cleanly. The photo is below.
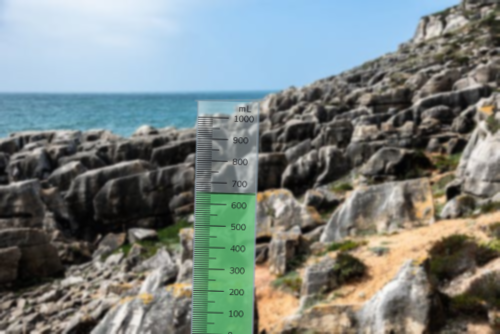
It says {"value": 650, "unit": "mL"}
